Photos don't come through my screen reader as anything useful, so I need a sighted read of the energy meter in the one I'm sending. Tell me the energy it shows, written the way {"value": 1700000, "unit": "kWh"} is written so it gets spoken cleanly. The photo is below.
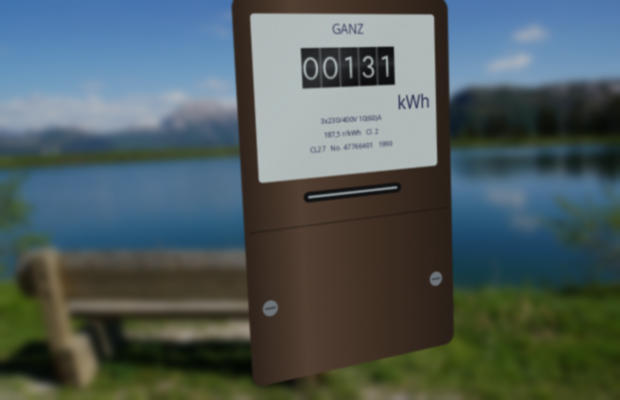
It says {"value": 131, "unit": "kWh"}
